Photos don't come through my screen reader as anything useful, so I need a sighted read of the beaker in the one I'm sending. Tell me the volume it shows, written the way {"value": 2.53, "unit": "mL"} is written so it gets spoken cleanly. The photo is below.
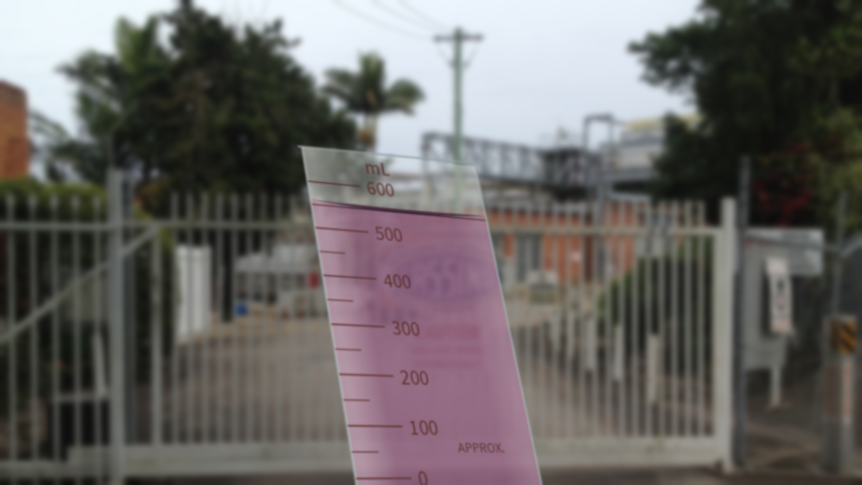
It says {"value": 550, "unit": "mL"}
